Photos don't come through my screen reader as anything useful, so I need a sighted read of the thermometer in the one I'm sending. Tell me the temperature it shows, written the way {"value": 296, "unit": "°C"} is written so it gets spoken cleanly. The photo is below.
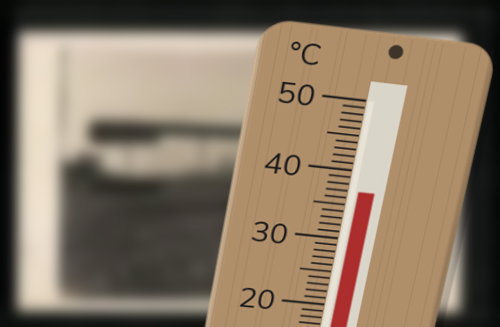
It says {"value": 37, "unit": "°C"}
